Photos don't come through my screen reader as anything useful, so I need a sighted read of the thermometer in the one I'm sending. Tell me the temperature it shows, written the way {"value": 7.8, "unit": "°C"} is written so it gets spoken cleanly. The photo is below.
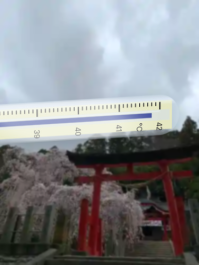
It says {"value": 41.8, "unit": "°C"}
